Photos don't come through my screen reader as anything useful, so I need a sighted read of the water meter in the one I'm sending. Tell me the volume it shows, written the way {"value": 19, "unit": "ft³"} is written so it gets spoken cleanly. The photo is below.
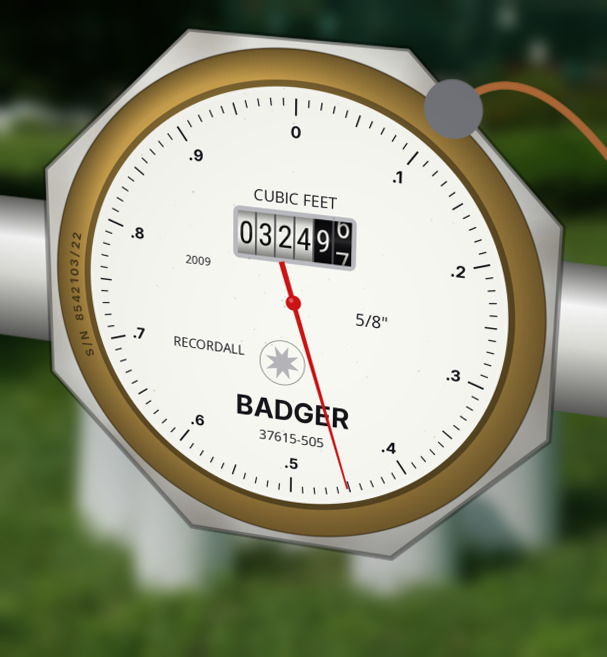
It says {"value": 32496.45, "unit": "ft³"}
